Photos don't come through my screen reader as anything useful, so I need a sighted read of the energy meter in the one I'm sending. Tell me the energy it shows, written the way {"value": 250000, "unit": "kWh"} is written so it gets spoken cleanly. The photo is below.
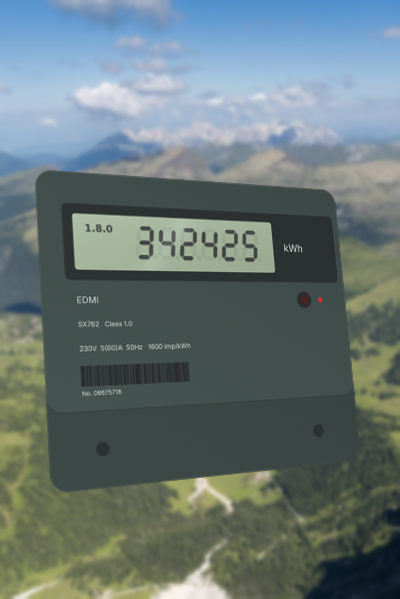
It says {"value": 342425, "unit": "kWh"}
